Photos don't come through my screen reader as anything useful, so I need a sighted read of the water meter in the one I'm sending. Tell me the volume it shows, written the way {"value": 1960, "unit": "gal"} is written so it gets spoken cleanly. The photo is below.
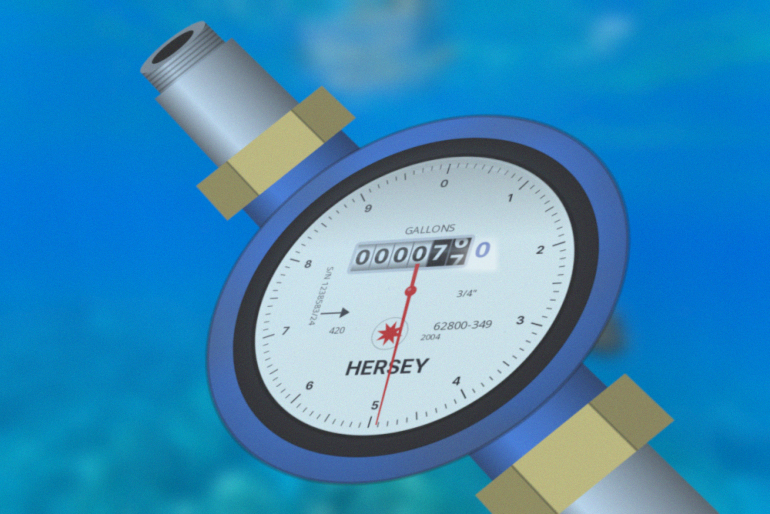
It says {"value": 764.9, "unit": "gal"}
